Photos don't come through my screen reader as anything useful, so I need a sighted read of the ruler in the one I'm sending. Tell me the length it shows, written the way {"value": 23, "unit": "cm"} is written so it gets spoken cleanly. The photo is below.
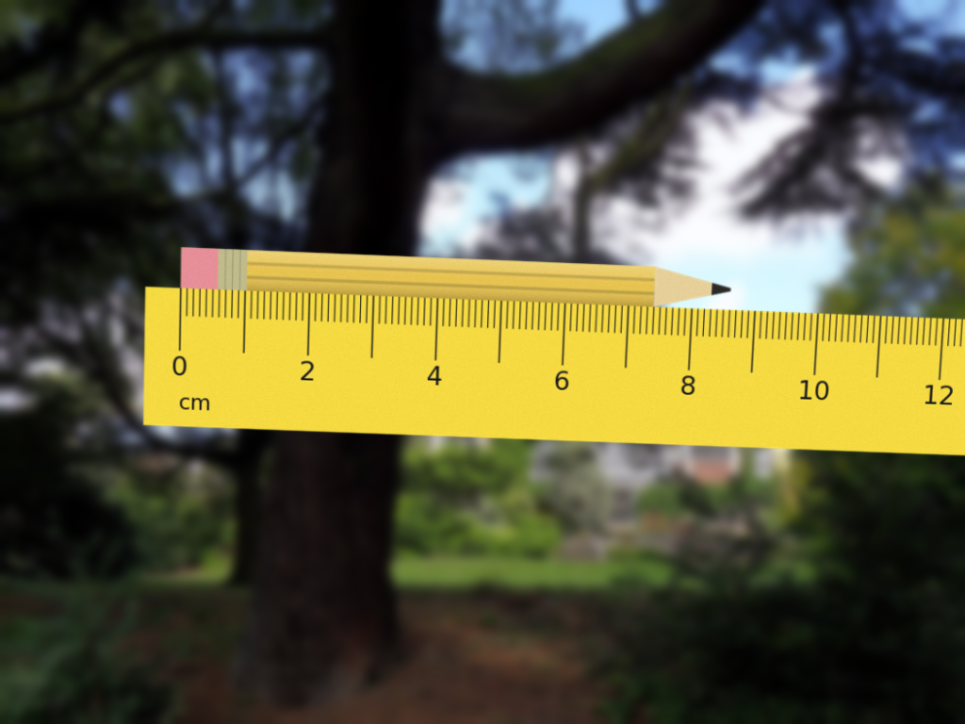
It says {"value": 8.6, "unit": "cm"}
